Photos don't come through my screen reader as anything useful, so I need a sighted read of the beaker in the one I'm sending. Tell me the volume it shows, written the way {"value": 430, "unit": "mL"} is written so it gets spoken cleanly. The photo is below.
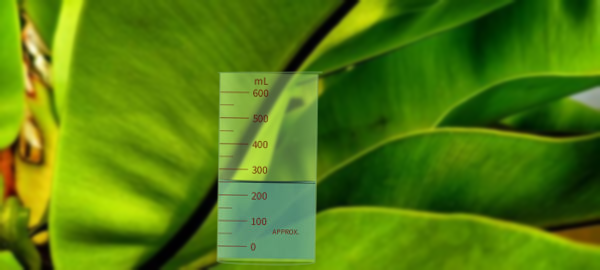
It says {"value": 250, "unit": "mL"}
